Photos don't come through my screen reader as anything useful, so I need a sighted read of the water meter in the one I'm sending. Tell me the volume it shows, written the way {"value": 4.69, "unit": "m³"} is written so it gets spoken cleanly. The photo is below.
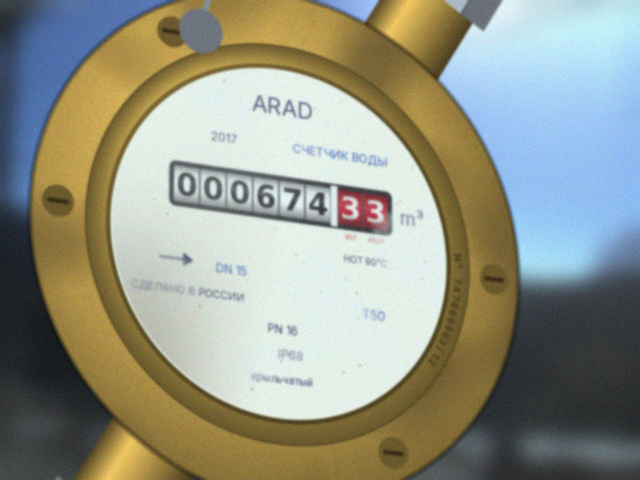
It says {"value": 674.33, "unit": "m³"}
